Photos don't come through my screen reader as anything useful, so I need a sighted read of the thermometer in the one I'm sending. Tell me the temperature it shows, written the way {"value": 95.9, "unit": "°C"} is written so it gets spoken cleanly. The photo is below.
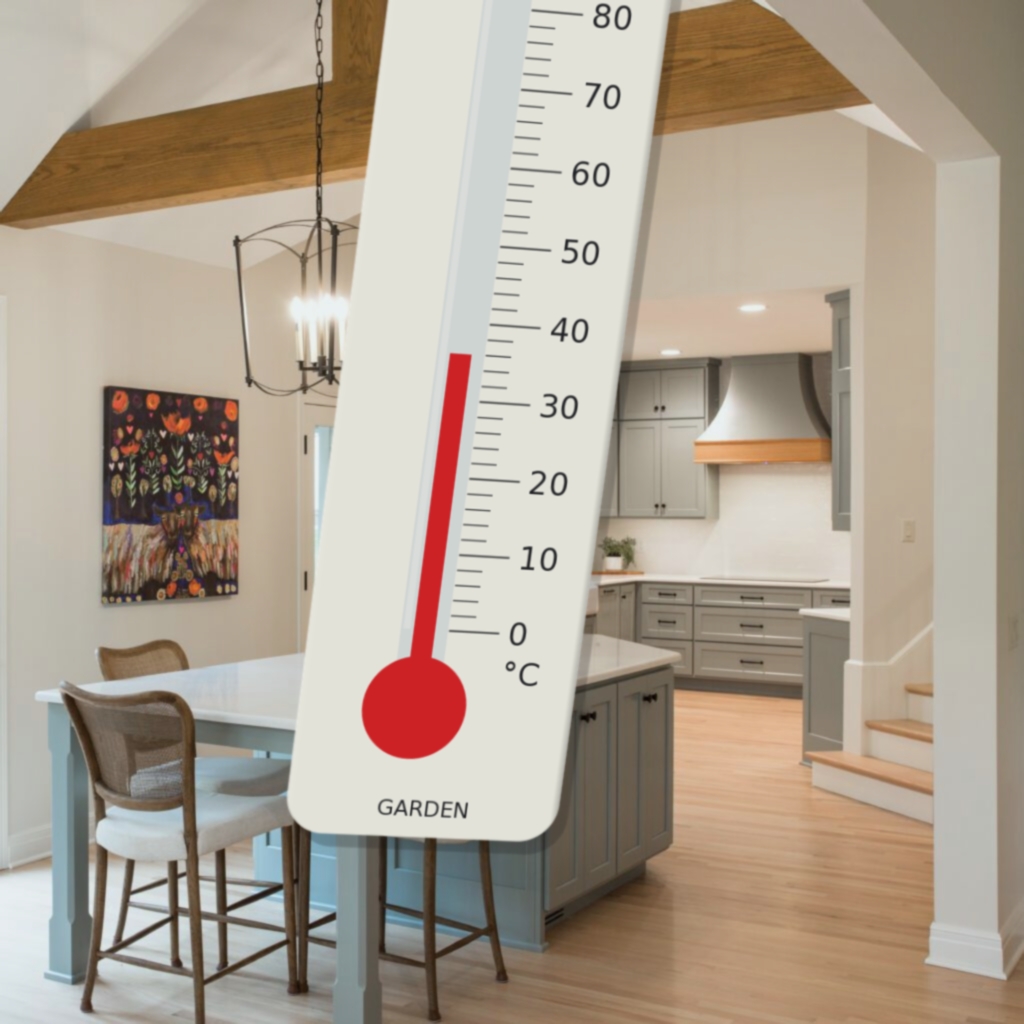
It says {"value": 36, "unit": "°C"}
